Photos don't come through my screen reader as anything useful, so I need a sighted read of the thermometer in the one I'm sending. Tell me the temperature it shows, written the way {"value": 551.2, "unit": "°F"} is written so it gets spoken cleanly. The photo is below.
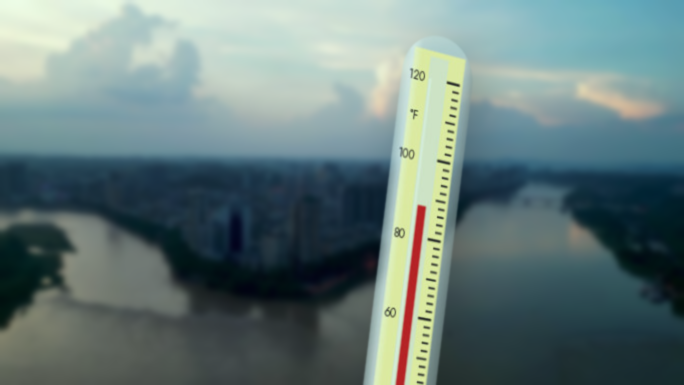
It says {"value": 88, "unit": "°F"}
